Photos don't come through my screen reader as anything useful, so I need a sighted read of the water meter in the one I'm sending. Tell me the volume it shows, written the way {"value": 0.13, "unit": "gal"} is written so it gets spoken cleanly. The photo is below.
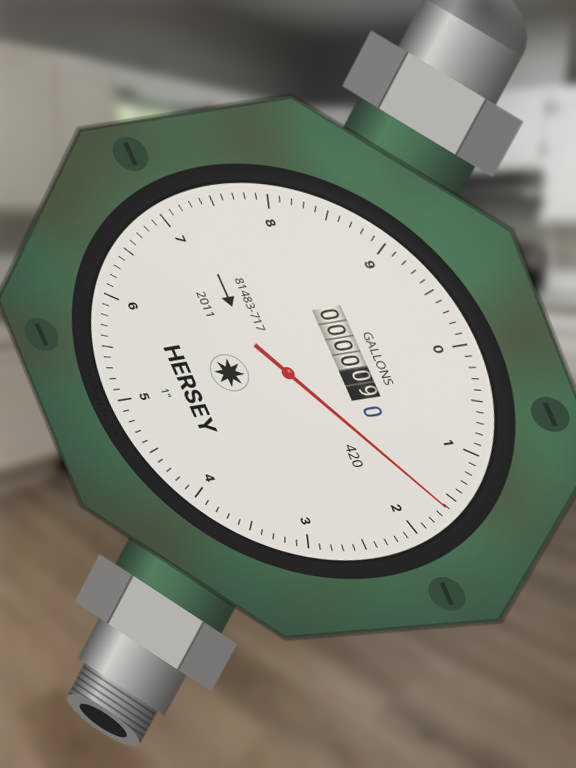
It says {"value": 91.6, "unit": "gal"}
